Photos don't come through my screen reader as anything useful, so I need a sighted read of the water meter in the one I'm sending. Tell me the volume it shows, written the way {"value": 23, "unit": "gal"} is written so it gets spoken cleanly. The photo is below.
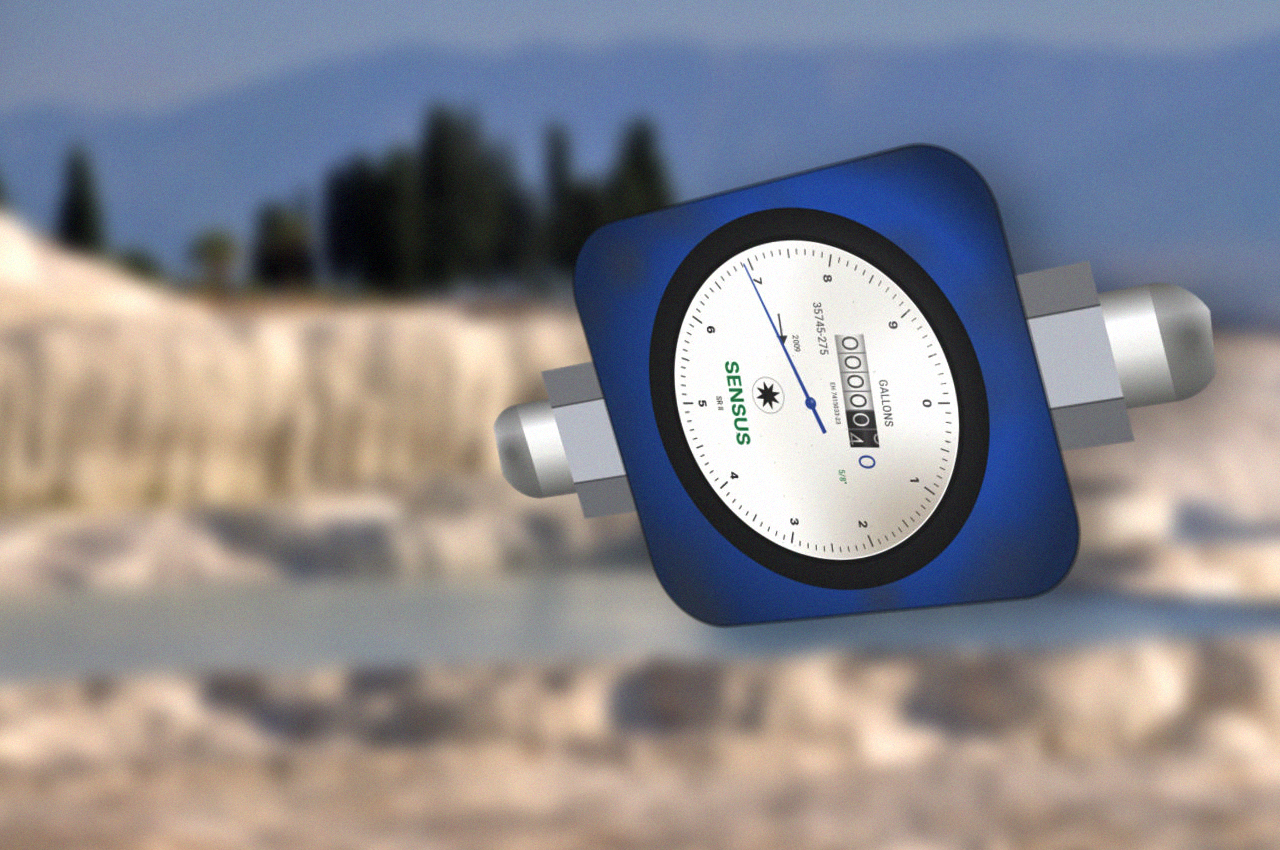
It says {"value": 36.9, "unit": "gal"}
